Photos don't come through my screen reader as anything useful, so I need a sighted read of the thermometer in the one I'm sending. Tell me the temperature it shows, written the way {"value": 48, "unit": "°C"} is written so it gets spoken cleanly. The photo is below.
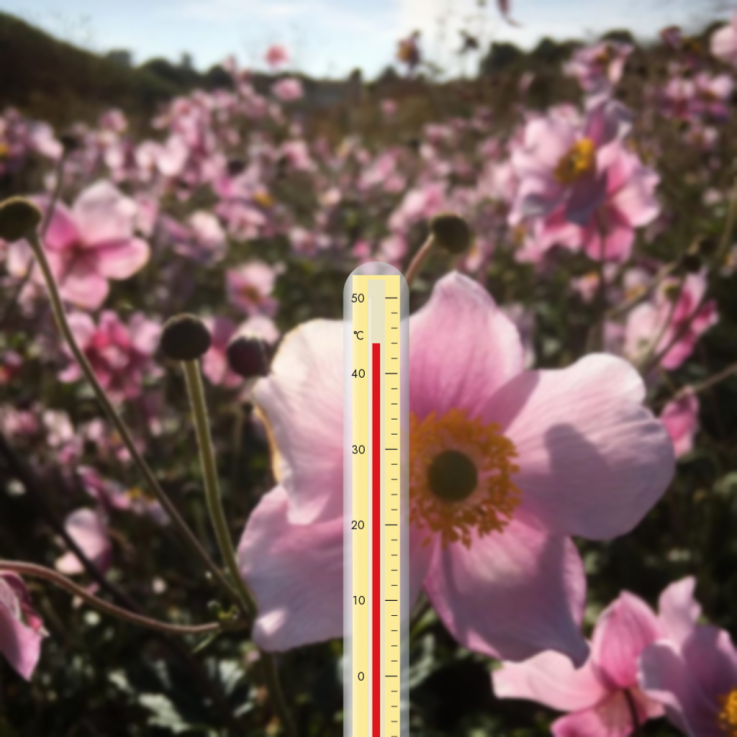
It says {"value": 44, "unit": "°C"}
